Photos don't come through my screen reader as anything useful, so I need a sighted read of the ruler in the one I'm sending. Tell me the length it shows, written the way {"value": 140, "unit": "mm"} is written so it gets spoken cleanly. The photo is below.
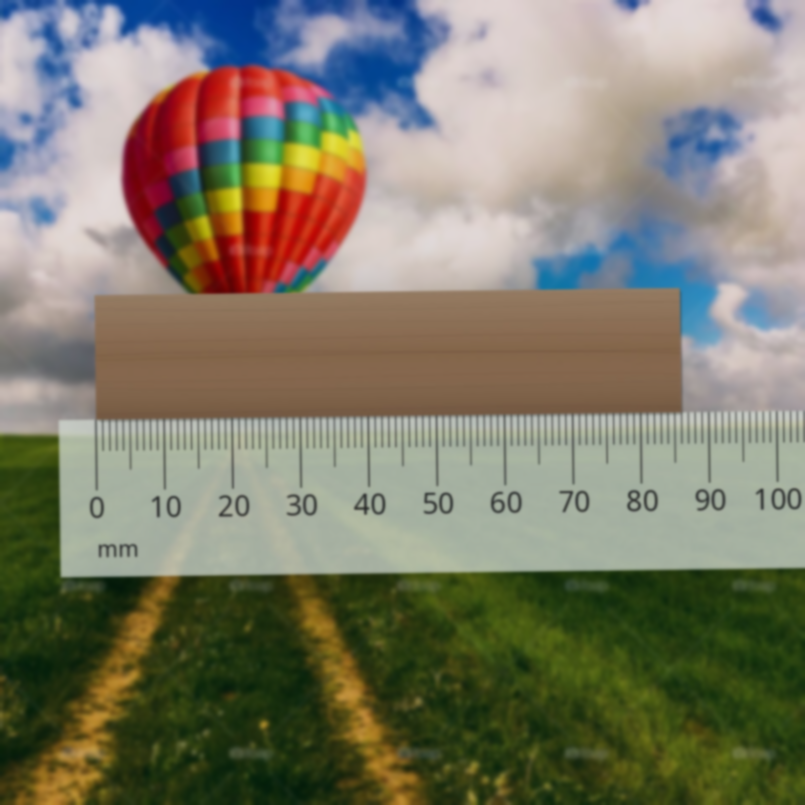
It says {"value": 86, "unit": "mm"}
